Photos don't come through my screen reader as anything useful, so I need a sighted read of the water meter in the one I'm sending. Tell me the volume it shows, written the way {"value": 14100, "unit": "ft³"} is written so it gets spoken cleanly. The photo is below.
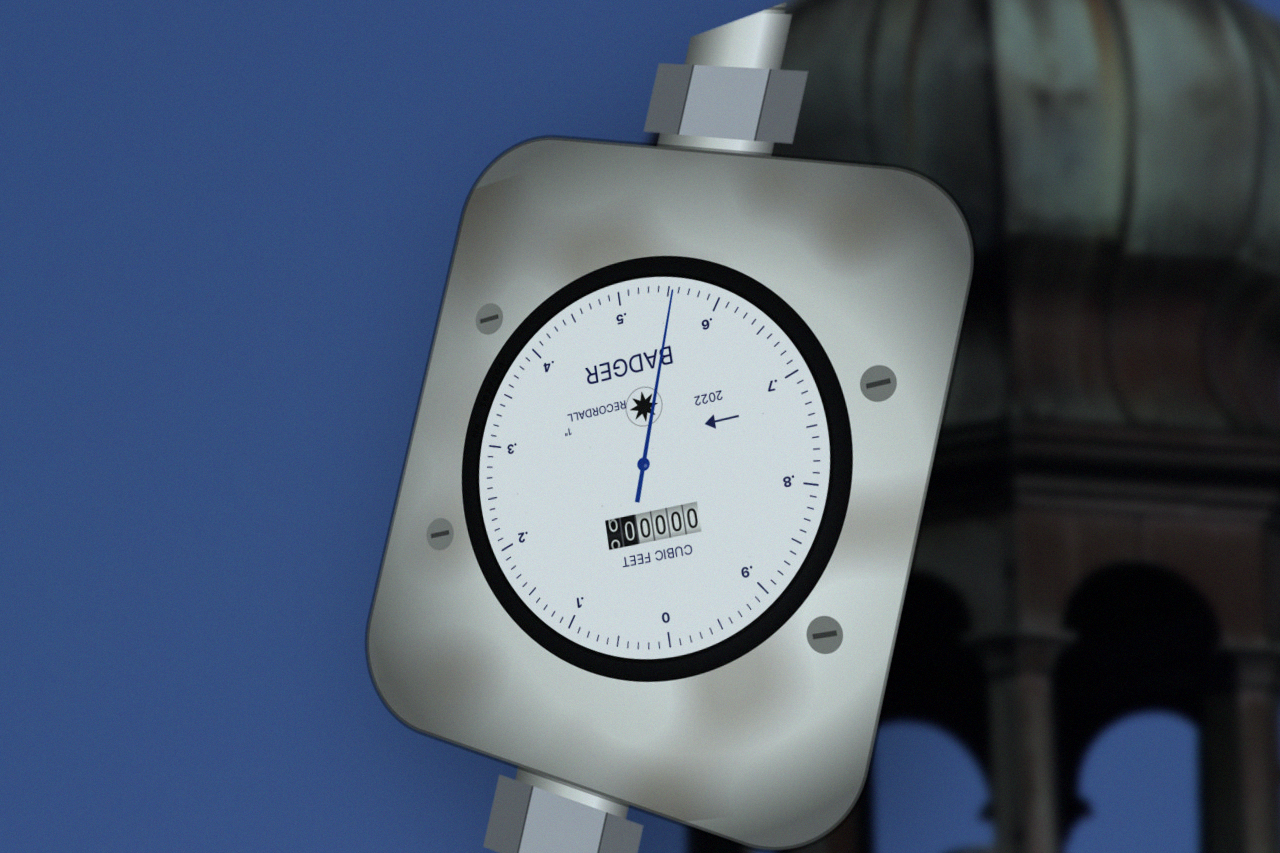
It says {"value": 8.55, "unit": "ft³"}
